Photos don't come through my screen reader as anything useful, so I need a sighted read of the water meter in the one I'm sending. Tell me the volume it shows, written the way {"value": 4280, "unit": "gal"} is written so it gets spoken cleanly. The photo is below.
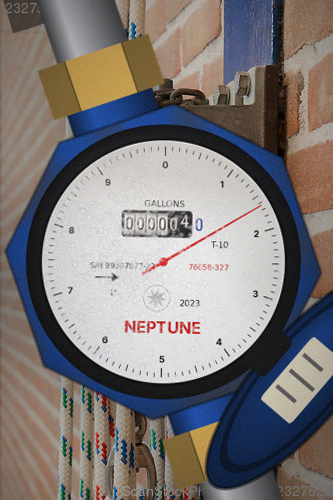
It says {"value": 41.6, "unit": "gal"}
